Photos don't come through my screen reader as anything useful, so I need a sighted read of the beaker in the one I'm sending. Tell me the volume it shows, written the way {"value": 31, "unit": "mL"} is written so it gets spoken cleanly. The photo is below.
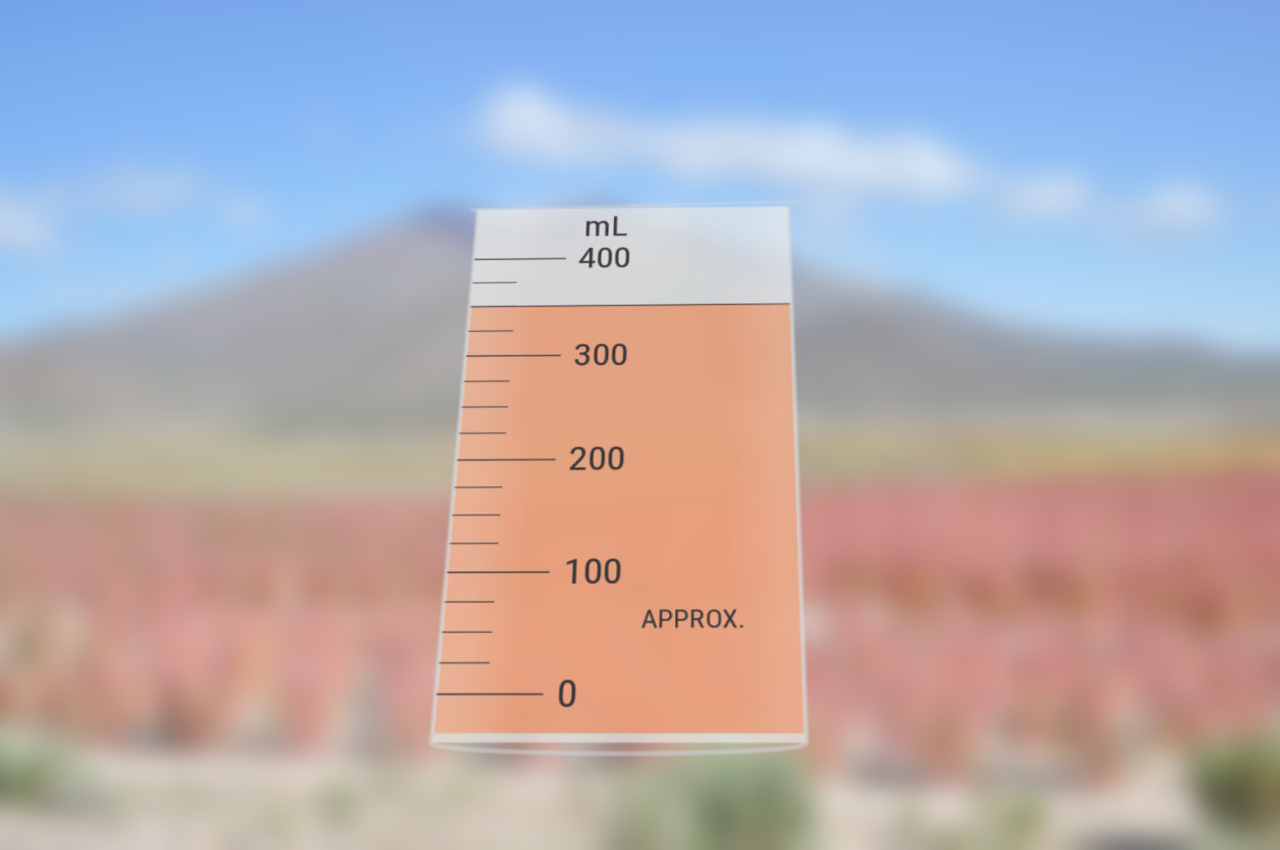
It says {"value": 350, "unit": "mL"}
